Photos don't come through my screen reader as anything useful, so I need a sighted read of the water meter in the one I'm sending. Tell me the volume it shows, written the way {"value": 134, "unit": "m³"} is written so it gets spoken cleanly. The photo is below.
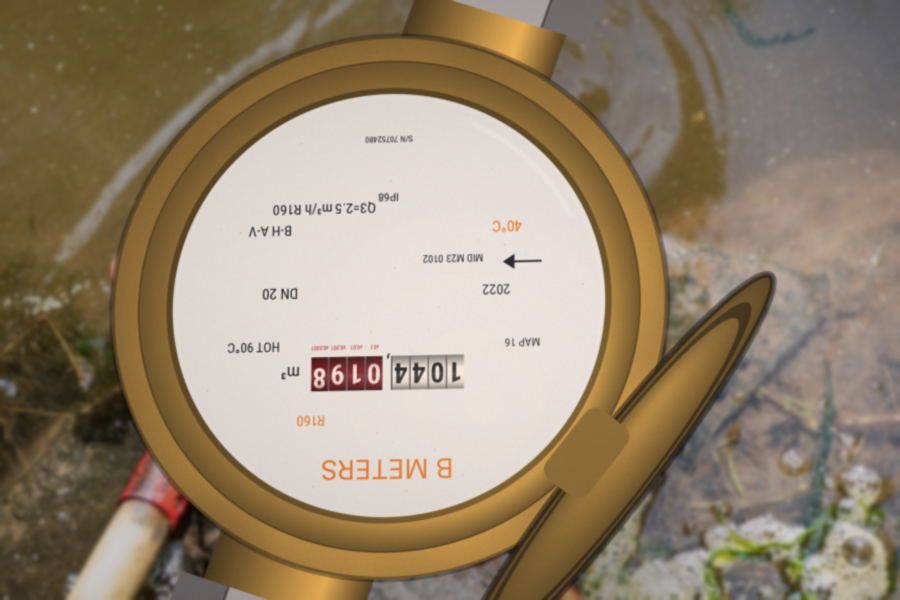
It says {"value": 1044.0198, "unit": "m³"}
